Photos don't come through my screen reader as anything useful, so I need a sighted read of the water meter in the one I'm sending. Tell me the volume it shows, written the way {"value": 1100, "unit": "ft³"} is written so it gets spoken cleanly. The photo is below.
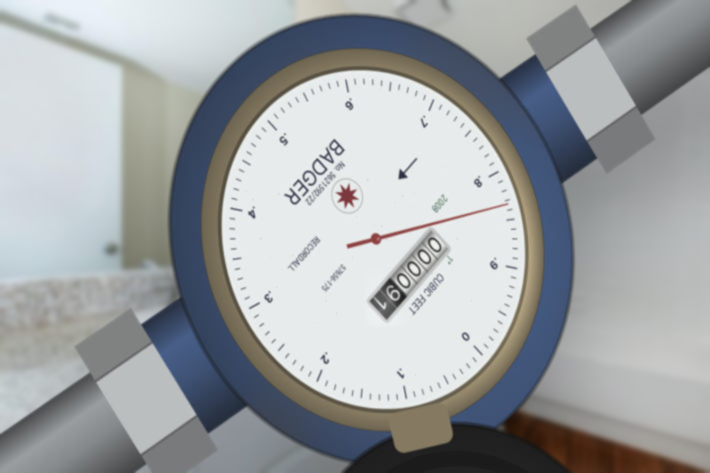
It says {"value": 90.83, "unit": "ft³"}
